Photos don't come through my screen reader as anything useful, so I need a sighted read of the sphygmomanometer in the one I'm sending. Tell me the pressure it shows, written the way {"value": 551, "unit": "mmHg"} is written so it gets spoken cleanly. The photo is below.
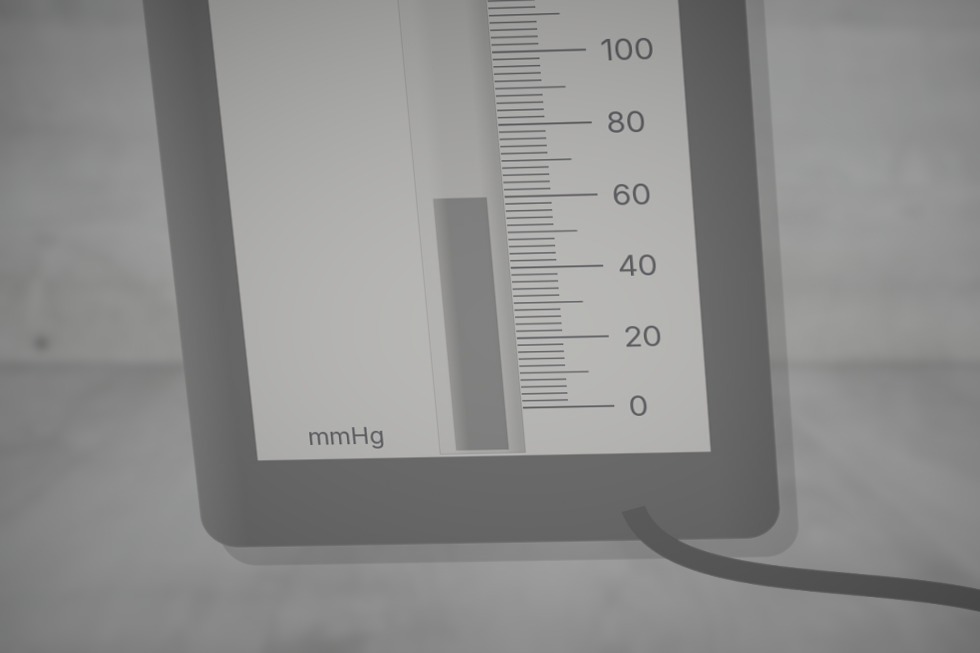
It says {"value": 60, "unit": "mmHg"}
